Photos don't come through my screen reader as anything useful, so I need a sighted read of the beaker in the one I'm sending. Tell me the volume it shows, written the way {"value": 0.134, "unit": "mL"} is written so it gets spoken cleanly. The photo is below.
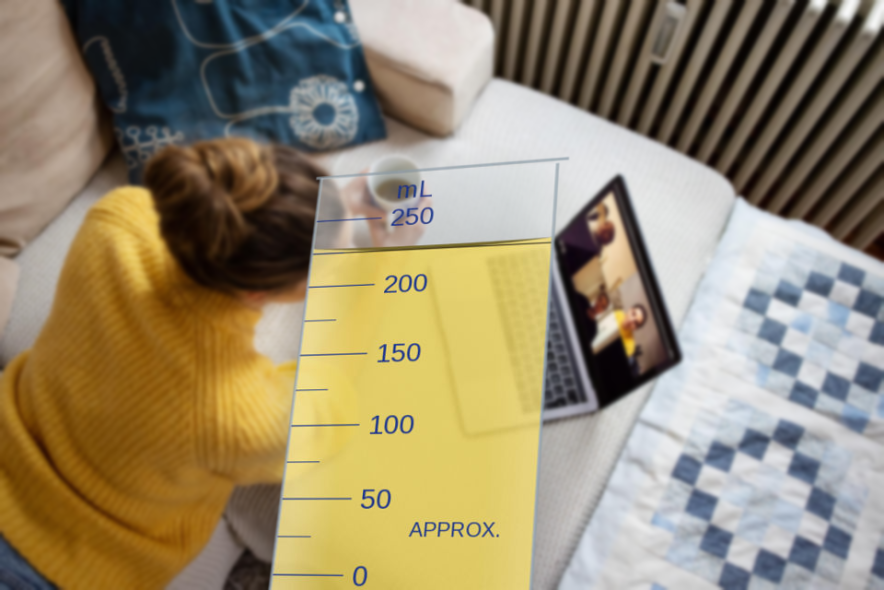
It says {"value": 225, "unit": "mL"}
